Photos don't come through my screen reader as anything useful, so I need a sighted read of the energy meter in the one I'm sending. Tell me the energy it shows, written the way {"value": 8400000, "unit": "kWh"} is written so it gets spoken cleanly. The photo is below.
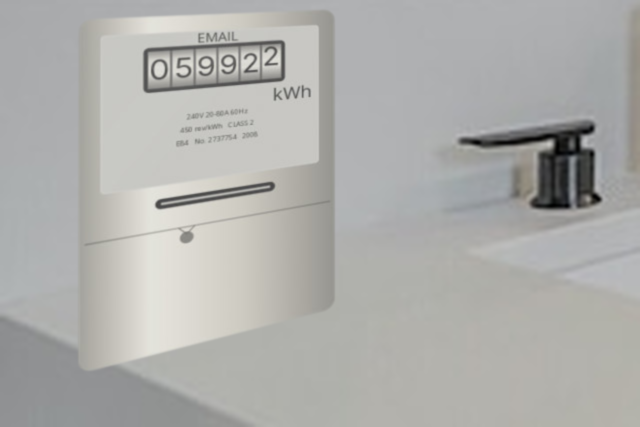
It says {"value": 59922, "unit": "kWh"}
